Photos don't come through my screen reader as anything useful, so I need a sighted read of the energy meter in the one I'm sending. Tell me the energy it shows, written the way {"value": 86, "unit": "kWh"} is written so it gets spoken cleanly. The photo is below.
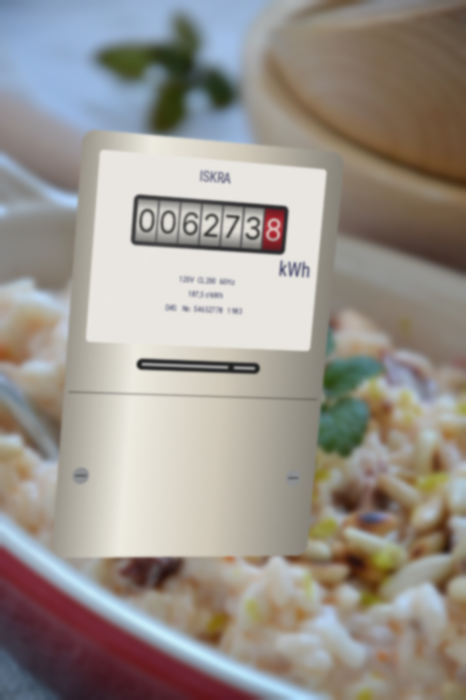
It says {"value": 6273.8, "unit": "kWh"}
